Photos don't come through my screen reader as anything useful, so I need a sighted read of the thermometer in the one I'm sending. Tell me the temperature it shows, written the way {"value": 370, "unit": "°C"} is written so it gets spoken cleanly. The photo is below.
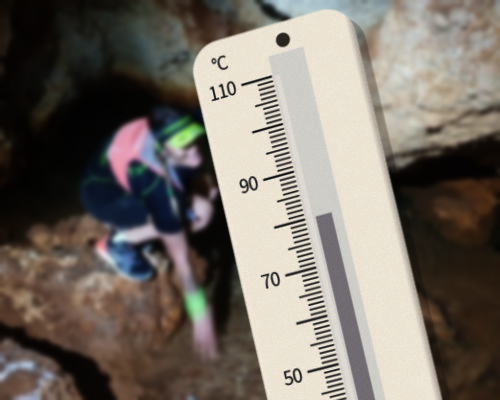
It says {"value": 80, "unit": "°C"}
